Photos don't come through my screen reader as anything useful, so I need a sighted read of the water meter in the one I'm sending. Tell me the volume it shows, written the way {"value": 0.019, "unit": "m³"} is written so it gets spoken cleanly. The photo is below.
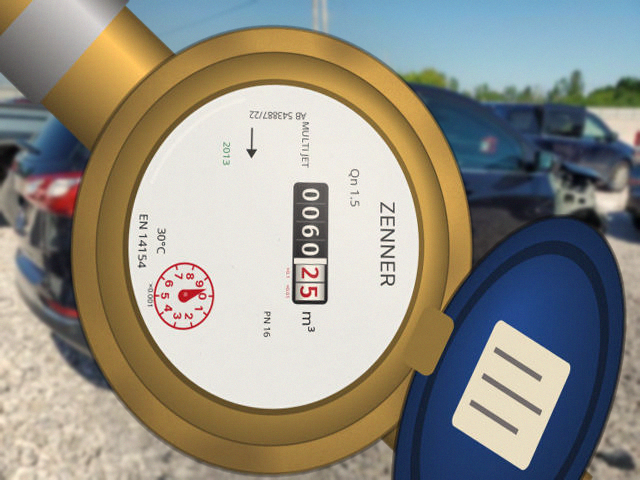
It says {"value": 60.249, "unit": "m³"}
